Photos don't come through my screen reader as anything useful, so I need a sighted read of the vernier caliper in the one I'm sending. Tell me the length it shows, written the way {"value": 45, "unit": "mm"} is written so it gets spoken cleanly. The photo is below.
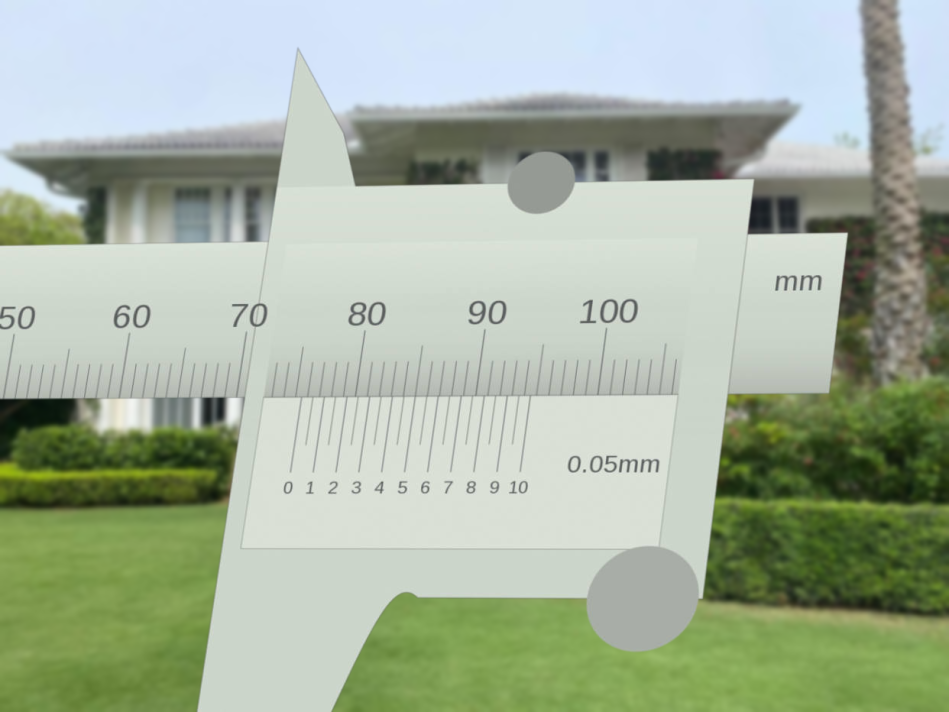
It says {"value": 75.5, "unit": "mm"}
